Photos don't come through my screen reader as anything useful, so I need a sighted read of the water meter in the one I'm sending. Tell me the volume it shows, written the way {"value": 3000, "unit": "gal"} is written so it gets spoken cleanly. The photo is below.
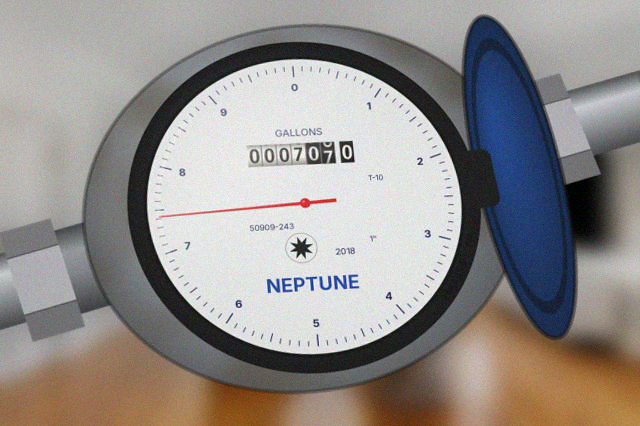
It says {"value": 7067.4, "unit": "gal"}
